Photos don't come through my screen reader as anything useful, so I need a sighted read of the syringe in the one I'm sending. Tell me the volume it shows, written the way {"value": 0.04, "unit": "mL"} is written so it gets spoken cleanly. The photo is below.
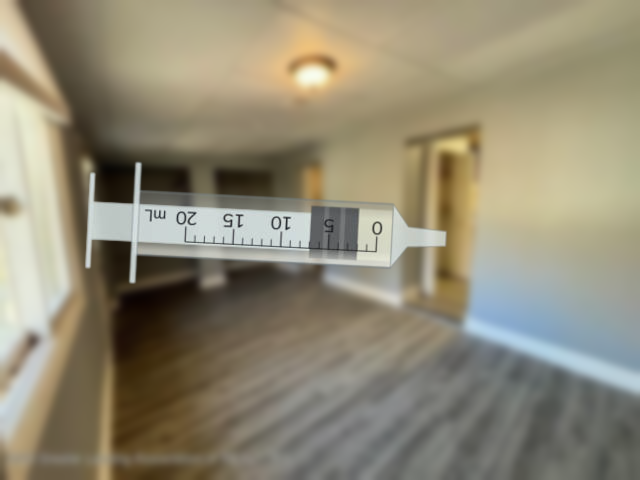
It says {"value": 2, "unit": "mL"}
